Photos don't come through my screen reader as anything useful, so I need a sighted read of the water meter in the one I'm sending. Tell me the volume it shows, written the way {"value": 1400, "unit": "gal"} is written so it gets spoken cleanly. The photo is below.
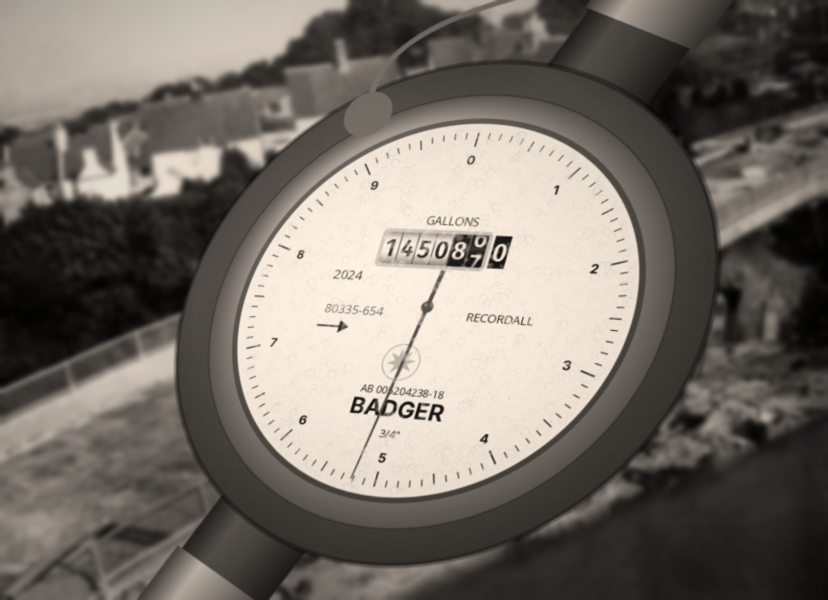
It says {"value": 1450865.2, "unit": "gal"}
